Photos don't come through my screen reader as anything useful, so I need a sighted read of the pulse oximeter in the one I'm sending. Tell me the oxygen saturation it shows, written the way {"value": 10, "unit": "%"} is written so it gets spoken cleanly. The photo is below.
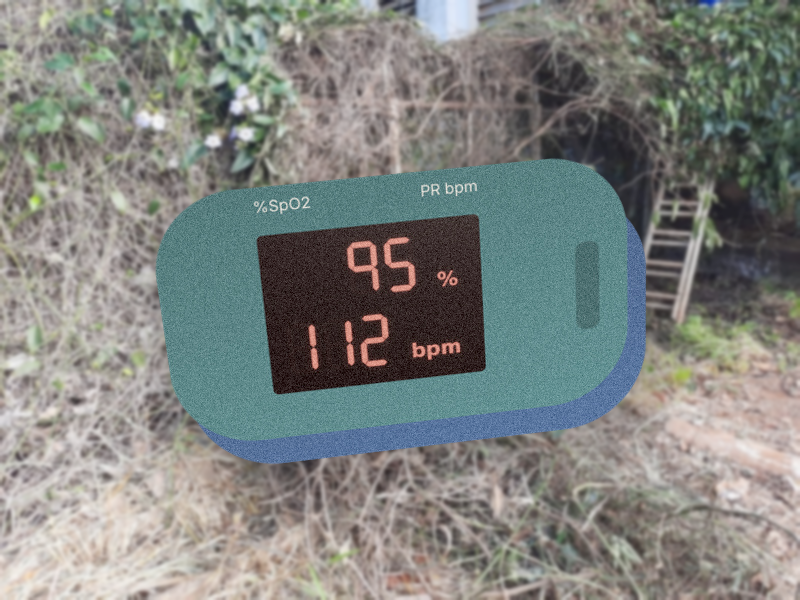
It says {"value": 95, "unit": "%"}
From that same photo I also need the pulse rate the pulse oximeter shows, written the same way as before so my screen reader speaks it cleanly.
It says {"value": 112, "unit": "bpm"}
